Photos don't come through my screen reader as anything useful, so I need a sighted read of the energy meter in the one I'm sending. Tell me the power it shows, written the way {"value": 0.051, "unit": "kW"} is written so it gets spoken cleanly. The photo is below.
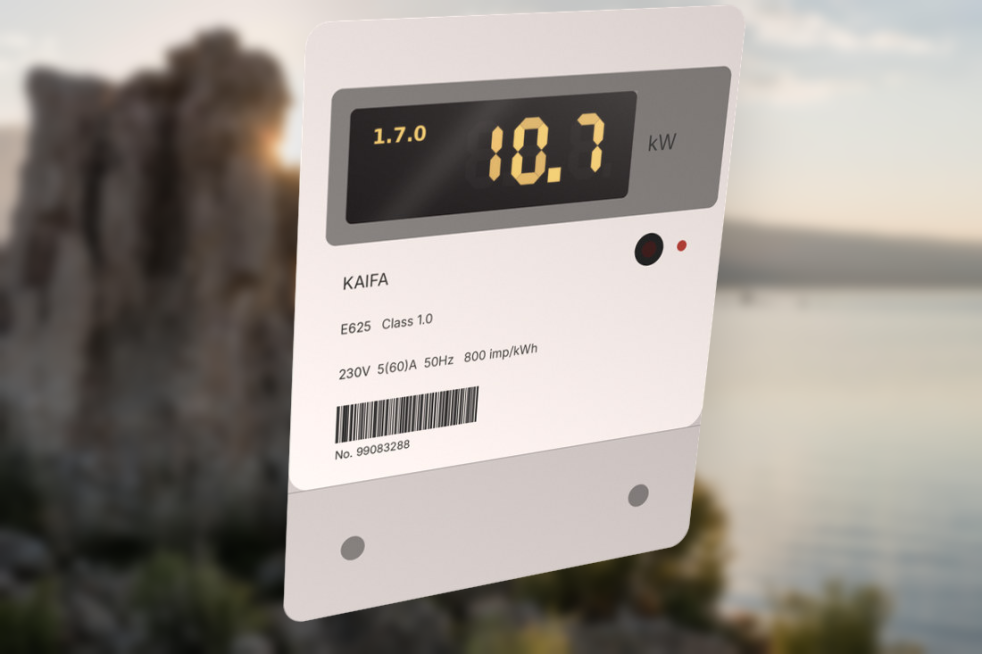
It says {"value": 10.7, "unit": "kW"}
